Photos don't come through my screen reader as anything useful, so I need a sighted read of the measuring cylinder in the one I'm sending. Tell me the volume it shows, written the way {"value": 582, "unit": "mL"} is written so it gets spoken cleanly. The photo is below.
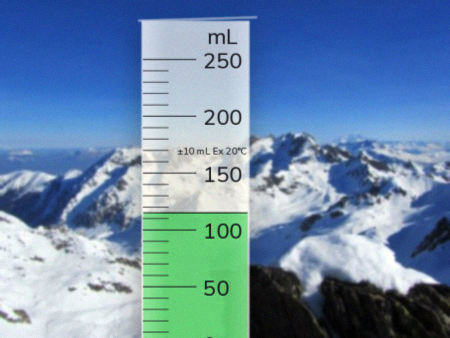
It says {"value": 115, "unit": "mL"}
